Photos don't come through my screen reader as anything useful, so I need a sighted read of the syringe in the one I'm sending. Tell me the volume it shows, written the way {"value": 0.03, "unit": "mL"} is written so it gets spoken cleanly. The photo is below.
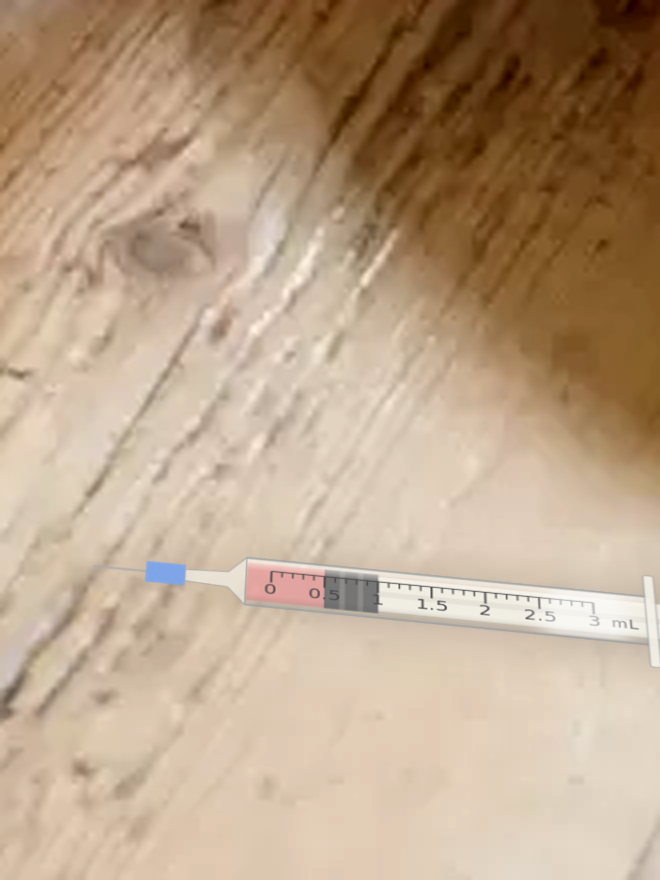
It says {"value": 0.5, "unit": "mL"}
